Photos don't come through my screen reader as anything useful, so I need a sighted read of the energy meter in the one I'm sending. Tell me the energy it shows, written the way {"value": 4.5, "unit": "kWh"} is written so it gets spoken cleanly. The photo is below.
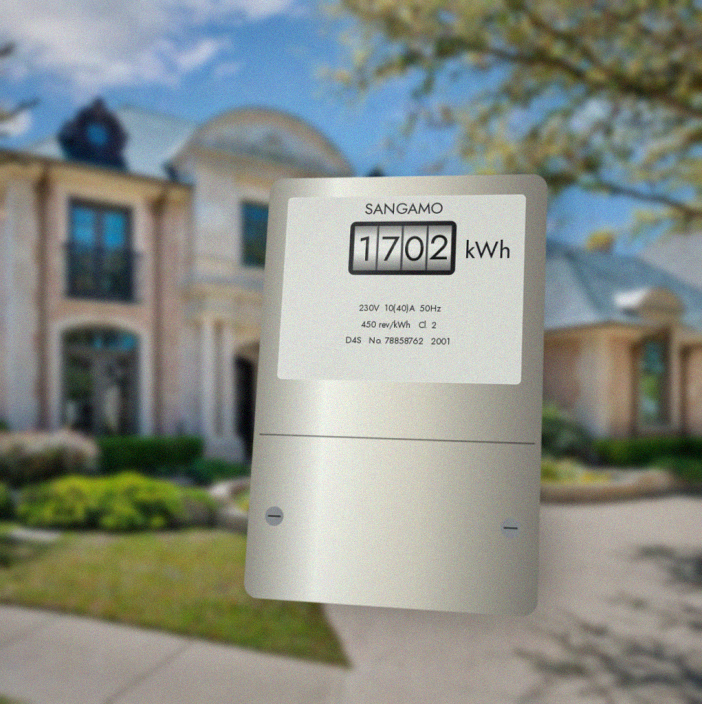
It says {"value": 1702, "unit": "kWh"}
